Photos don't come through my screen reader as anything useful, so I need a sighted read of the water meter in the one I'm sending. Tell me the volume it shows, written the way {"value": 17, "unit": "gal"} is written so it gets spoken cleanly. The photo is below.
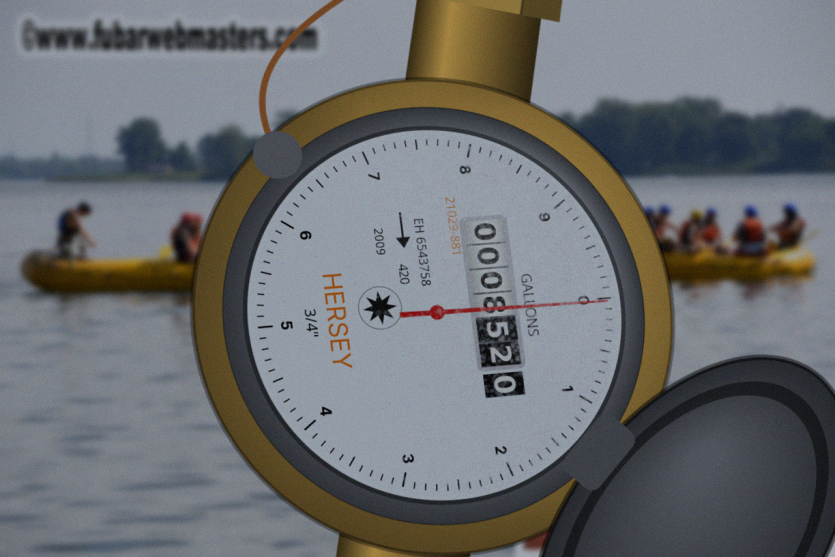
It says {"value": 8520.0, "unit": "gal"}
